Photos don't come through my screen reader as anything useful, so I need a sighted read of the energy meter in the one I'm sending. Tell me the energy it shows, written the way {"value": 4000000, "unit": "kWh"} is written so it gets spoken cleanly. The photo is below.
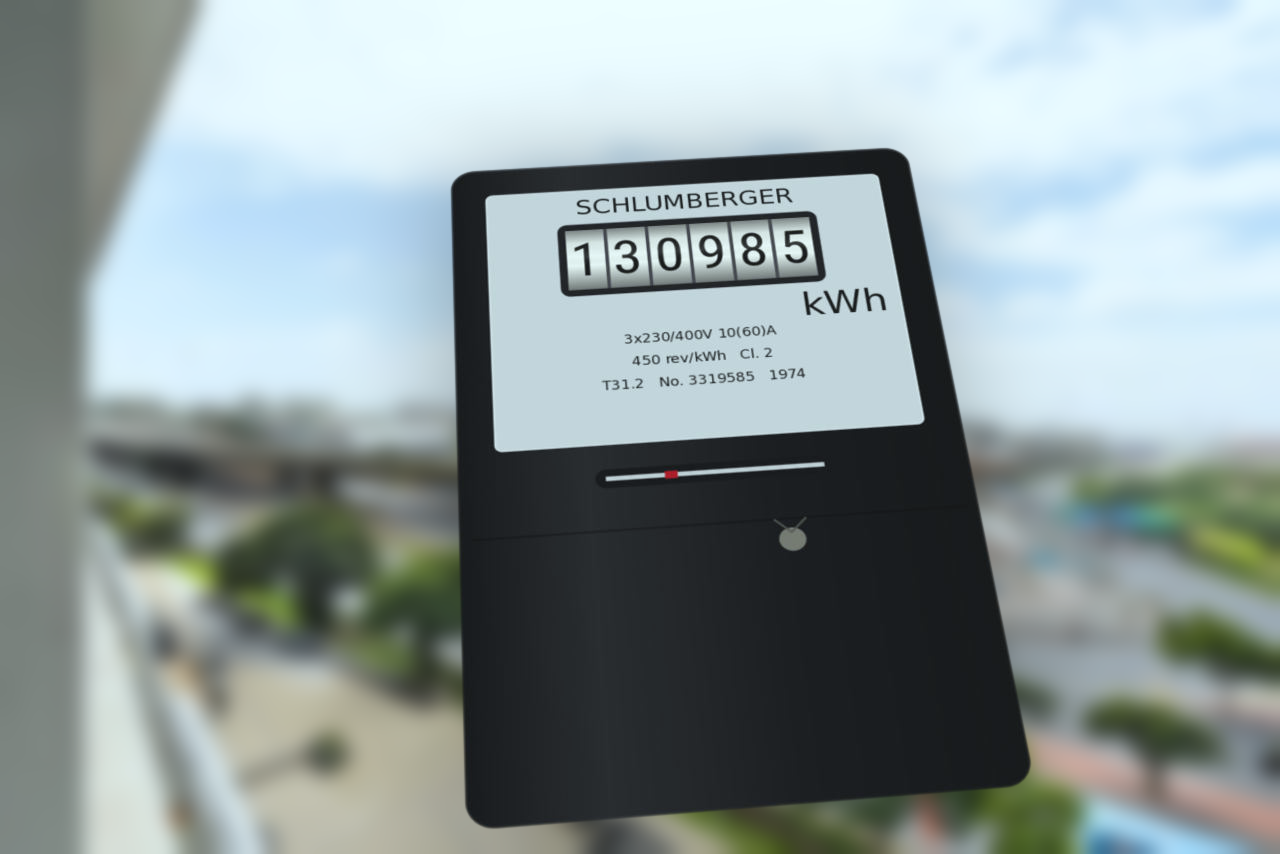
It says {"value": 130985, "unit": "kWh"}
